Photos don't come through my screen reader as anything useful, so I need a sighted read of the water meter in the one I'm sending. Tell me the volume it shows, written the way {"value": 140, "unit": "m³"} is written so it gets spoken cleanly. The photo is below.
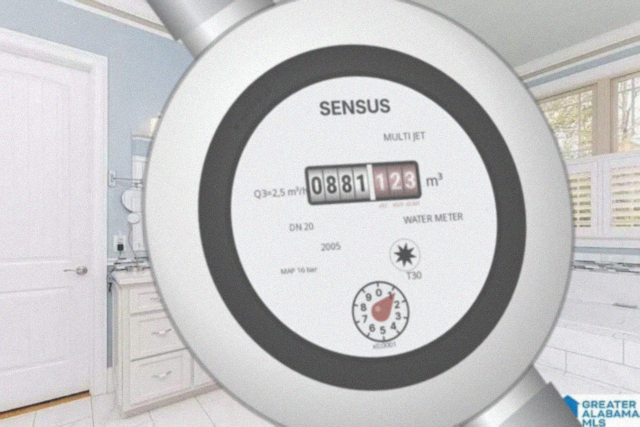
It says {"value": 881.1231, "unit": "m³"}
